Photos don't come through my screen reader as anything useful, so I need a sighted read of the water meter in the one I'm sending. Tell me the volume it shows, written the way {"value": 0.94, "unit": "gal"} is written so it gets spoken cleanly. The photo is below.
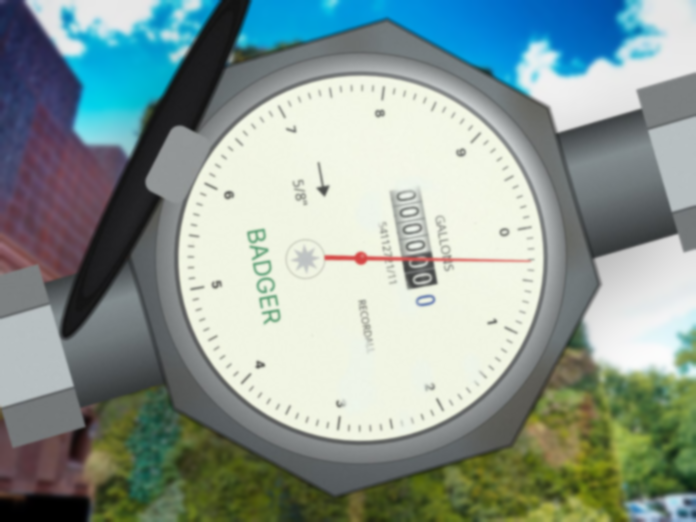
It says {"value": 0.3, "unit": "gal"}
